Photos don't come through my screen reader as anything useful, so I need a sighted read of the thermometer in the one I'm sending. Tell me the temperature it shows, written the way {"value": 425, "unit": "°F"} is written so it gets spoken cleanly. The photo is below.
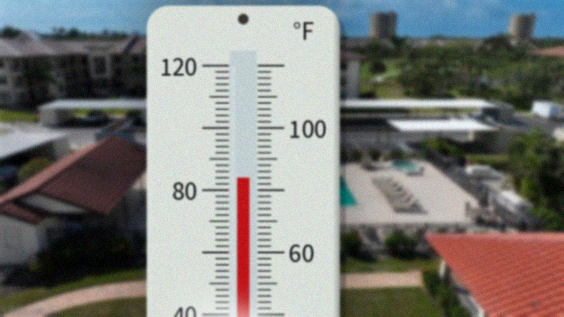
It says {"value": 84, "unit": "°F"}
